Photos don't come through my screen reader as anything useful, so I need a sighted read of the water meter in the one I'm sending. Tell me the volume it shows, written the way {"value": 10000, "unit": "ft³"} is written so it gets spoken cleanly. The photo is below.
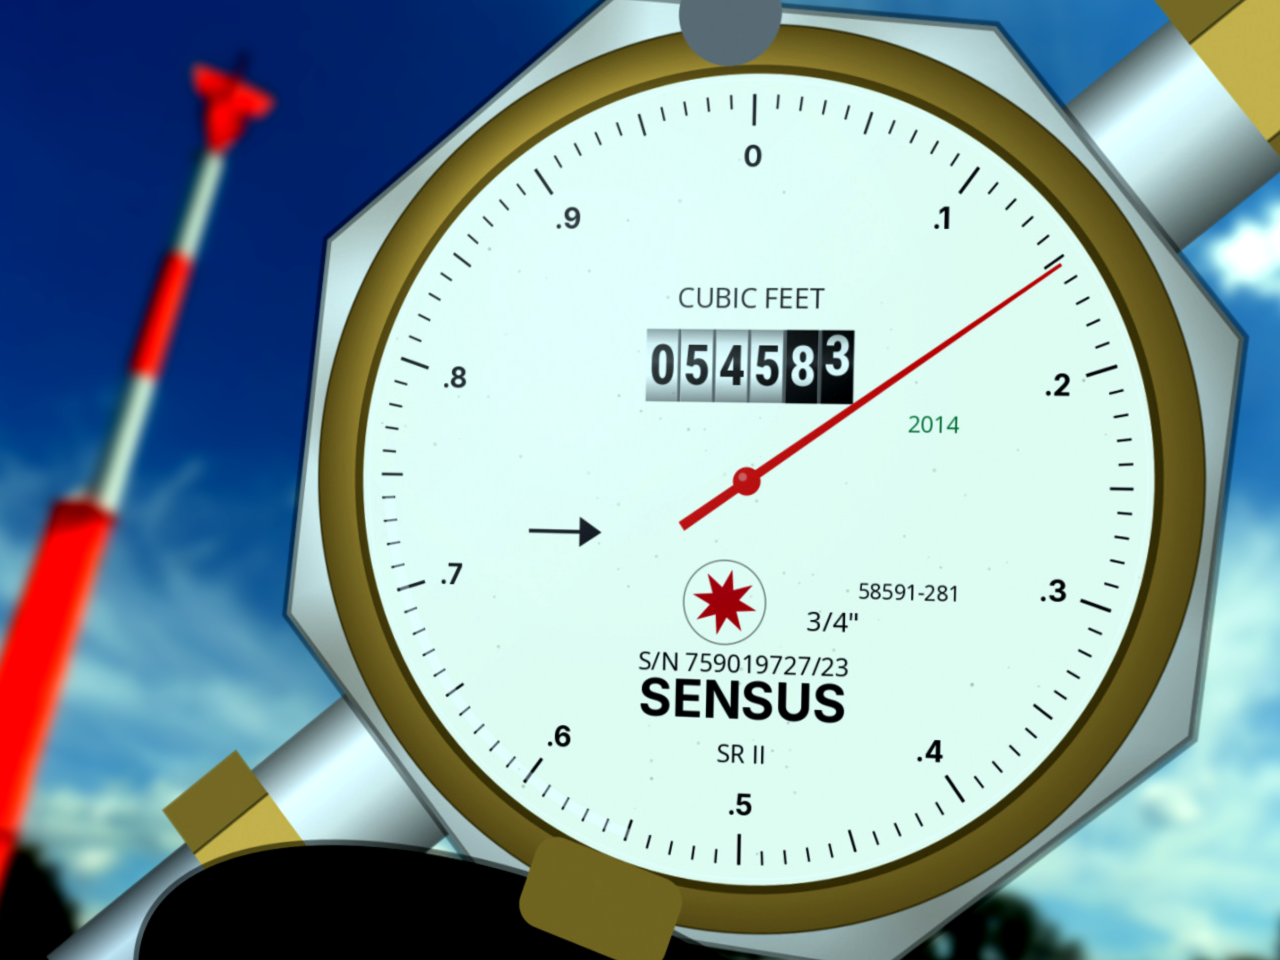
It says {"value": 54583.15, "unit": "ft³"}
